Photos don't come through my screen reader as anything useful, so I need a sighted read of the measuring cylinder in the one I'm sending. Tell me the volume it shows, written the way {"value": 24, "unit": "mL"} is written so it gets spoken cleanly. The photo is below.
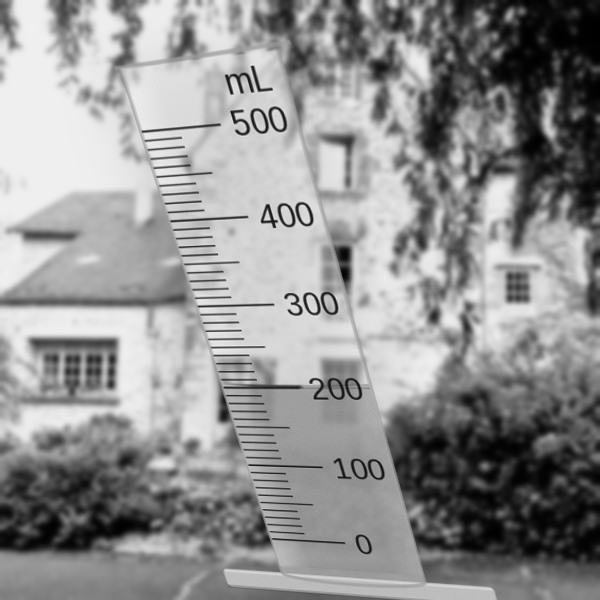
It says {"value": 200, "unit": "mL"}
